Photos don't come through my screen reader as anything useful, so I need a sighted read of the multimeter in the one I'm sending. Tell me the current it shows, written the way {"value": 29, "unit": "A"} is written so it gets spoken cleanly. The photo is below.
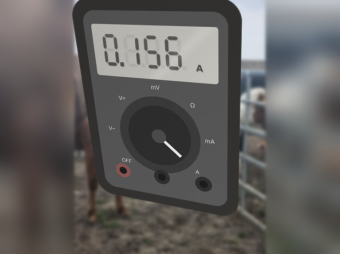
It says {"value": 0.156, "unit": "A"}
